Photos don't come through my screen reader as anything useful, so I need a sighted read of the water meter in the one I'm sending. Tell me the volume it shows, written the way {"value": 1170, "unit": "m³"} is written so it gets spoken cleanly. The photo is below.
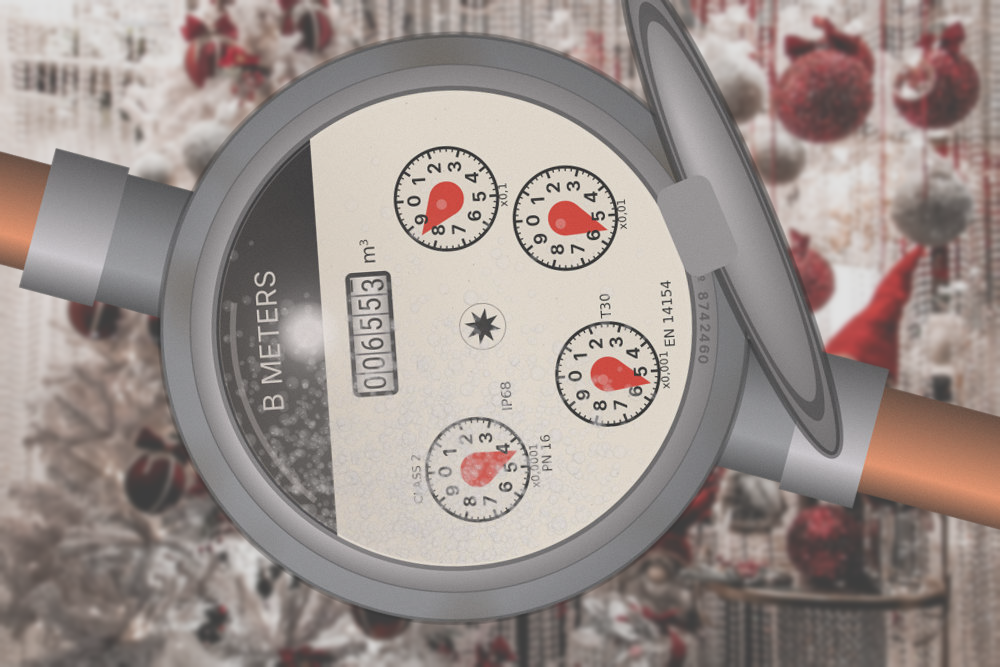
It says {"value": 6552.8554, "unit": "m³"}
